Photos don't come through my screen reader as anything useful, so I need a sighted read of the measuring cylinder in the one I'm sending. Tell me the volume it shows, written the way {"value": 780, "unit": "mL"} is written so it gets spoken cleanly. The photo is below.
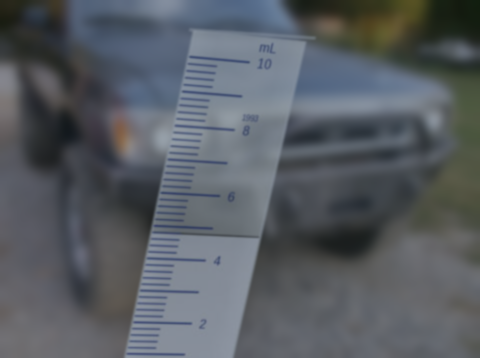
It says {"value": 4.8, "unit": "mL"}
